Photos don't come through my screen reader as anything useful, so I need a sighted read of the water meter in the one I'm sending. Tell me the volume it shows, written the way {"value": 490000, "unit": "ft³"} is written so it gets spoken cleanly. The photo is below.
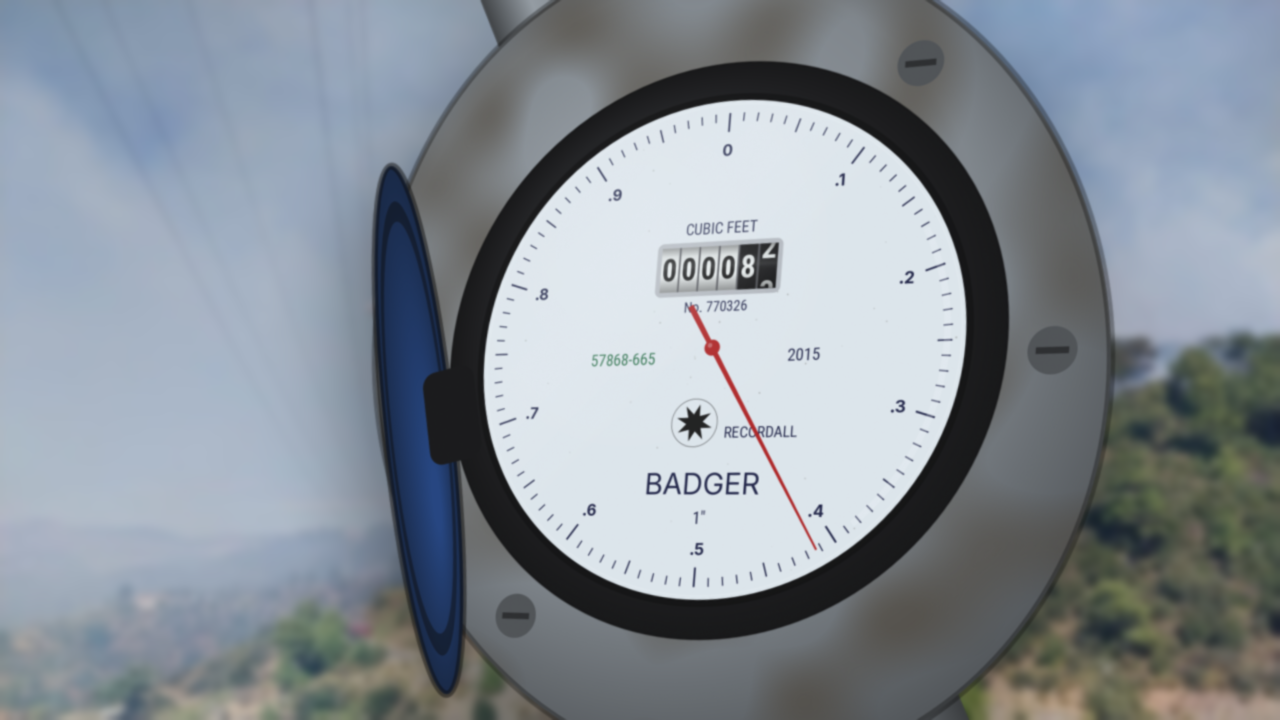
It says {"value": 82.41, "unit": "ft³"}
